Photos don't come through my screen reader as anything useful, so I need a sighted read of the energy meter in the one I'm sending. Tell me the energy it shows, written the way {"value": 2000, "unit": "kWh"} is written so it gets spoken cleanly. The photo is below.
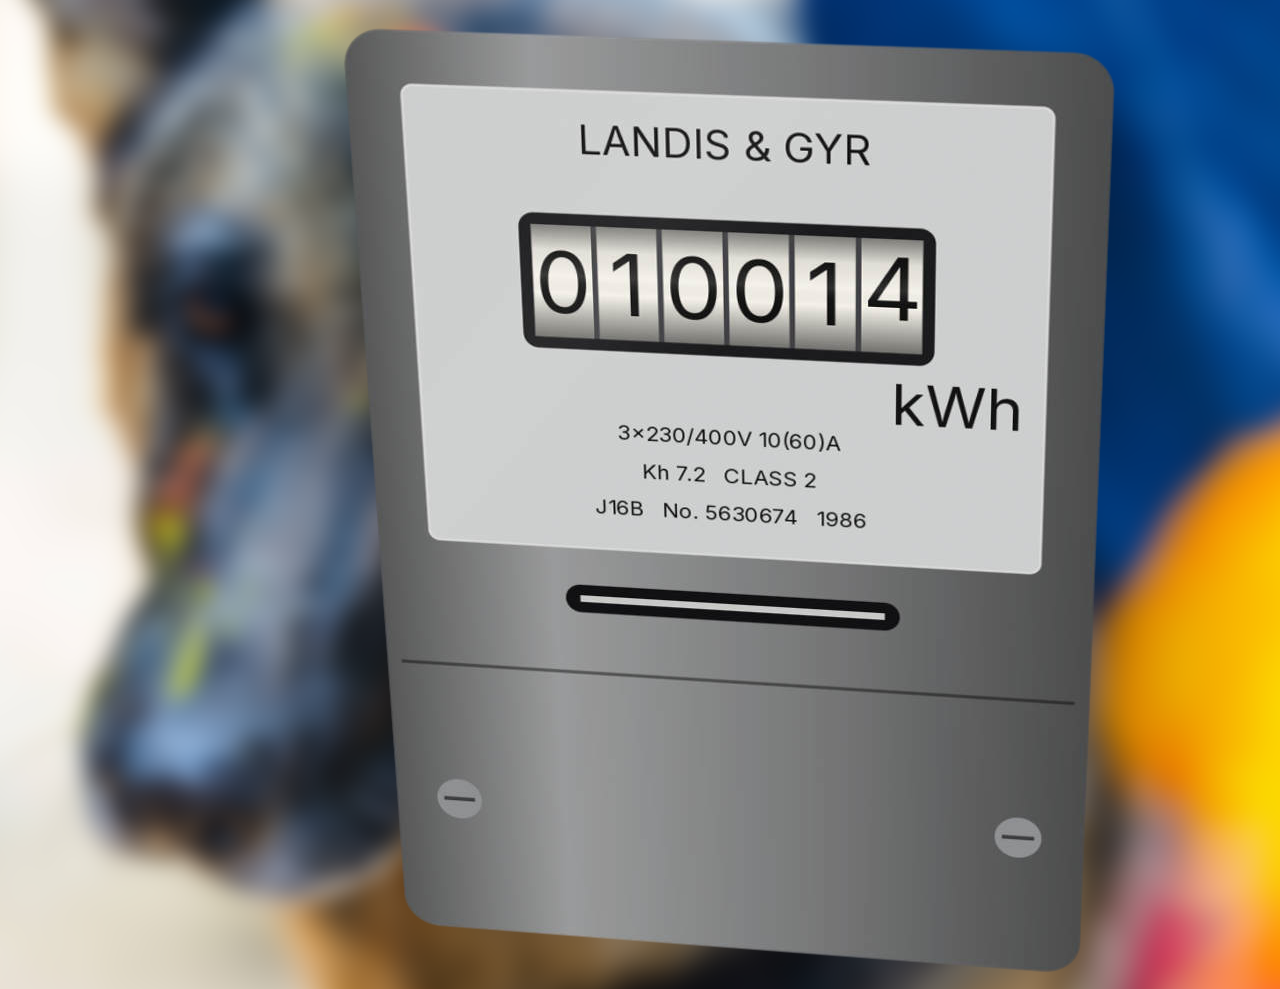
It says {"value": 10014, "unit": "kWh"}
